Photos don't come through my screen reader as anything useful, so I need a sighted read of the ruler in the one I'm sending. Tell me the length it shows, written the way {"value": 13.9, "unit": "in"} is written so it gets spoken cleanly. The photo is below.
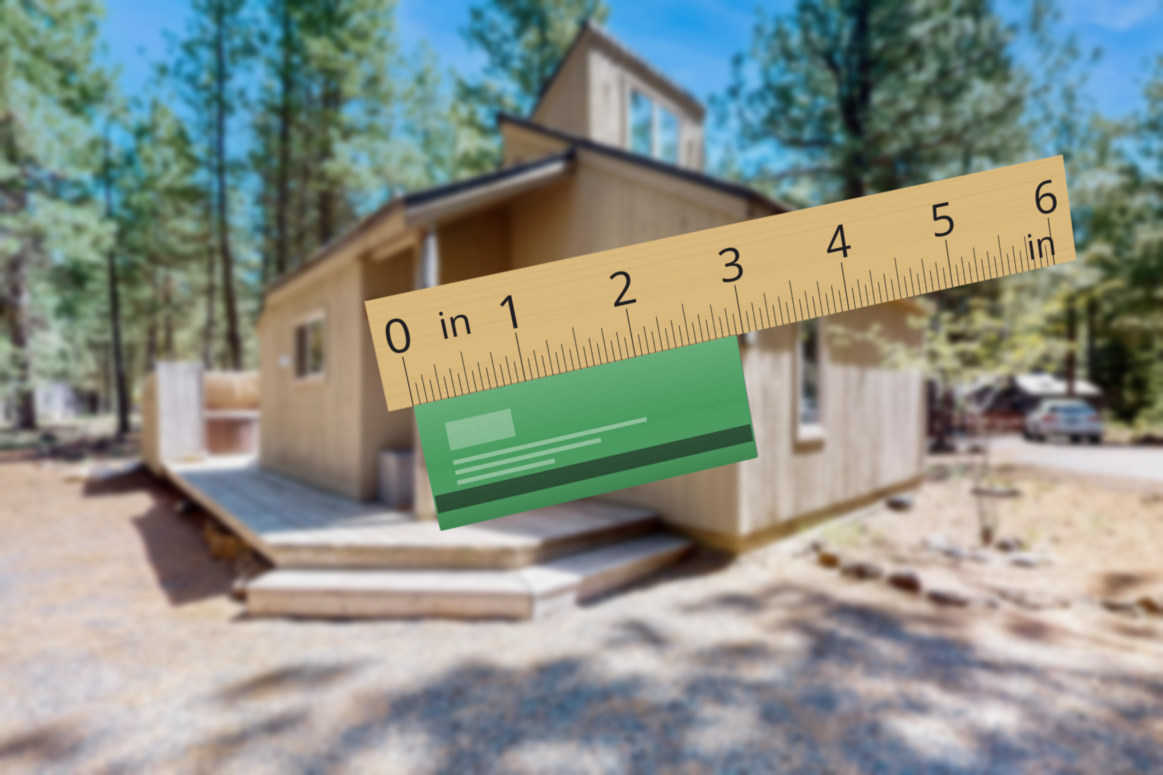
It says {"value": 2.9375, "unit": "in"}
